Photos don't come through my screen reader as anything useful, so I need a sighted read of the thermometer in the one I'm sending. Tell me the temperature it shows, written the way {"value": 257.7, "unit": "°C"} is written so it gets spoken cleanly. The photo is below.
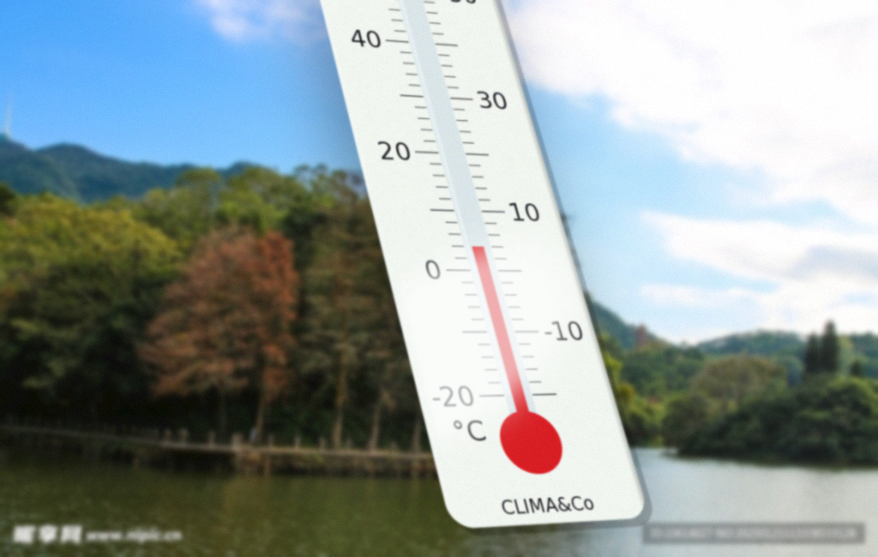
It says {"value": 4, "unit": "°C"}
